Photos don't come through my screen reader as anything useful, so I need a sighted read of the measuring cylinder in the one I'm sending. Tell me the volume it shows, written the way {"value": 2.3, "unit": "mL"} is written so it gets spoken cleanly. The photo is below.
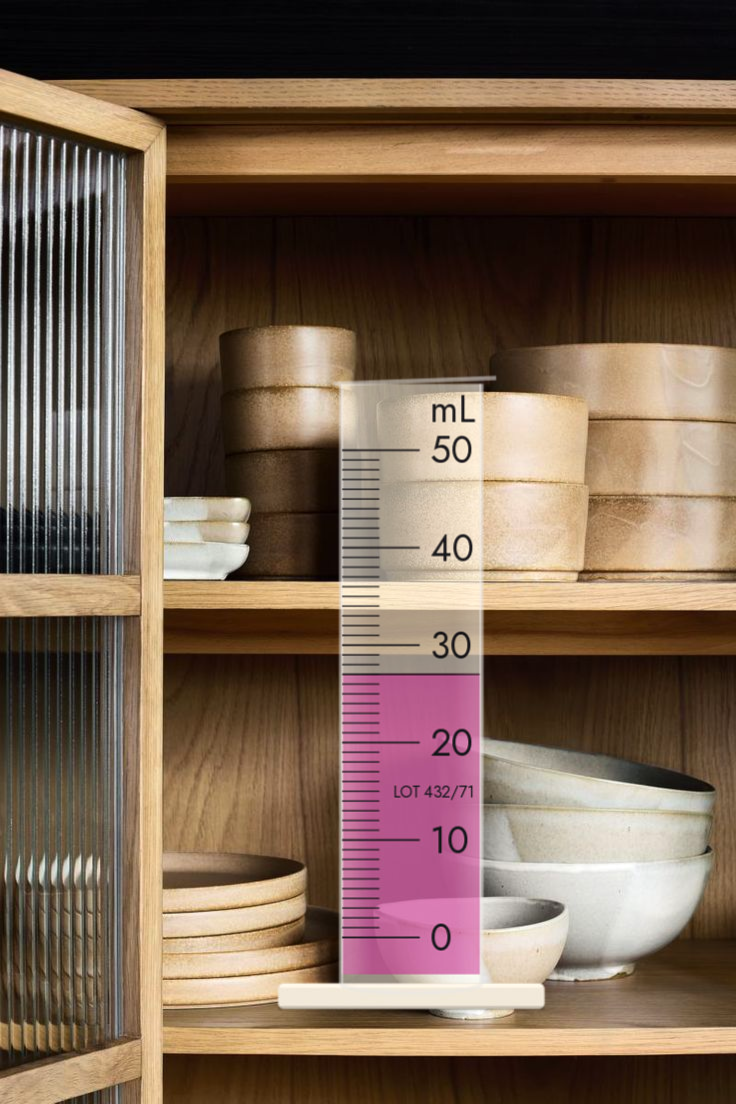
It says {"value": 27, "unit": "mL"}
